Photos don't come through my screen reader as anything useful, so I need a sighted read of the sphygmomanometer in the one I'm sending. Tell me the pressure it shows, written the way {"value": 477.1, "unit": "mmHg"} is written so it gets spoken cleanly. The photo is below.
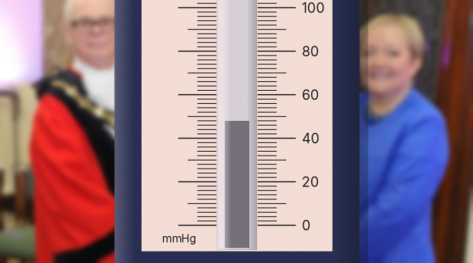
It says {"value": 48, "unit": "mmHg"}
